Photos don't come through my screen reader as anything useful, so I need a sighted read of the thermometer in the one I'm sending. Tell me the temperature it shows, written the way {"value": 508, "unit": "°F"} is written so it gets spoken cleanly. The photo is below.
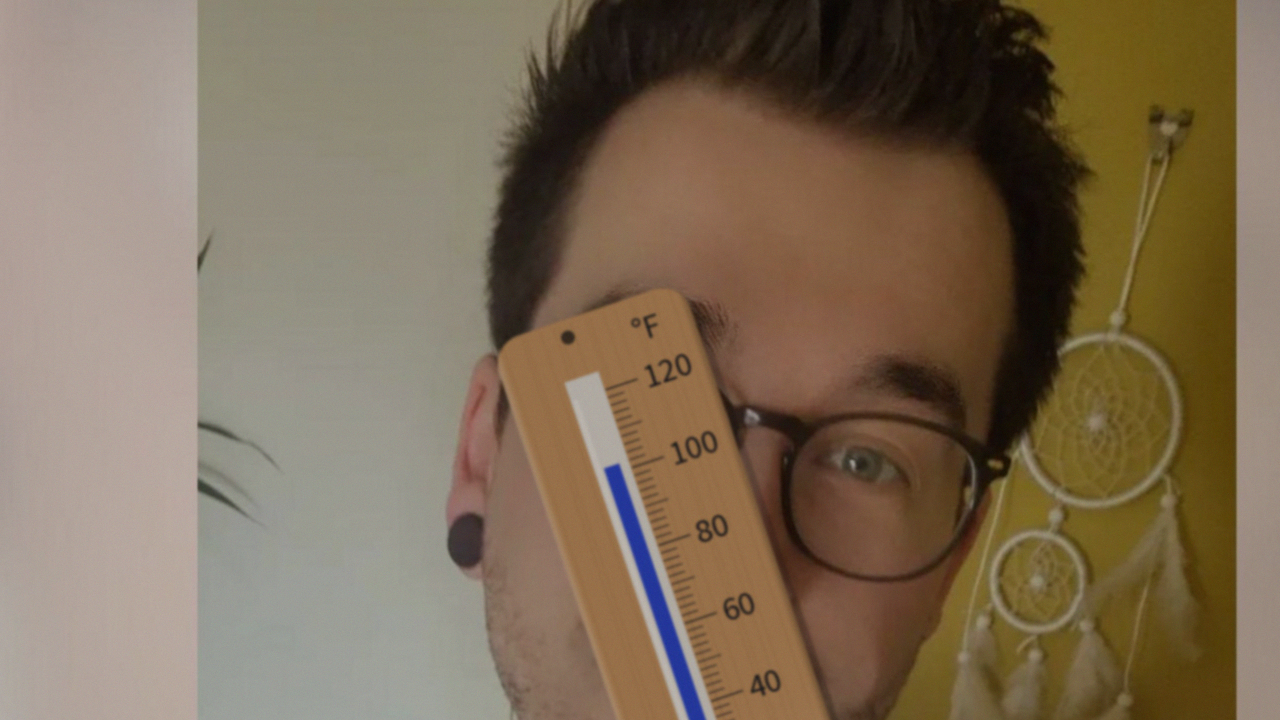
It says {"value": 102, "unit": "°F"}
